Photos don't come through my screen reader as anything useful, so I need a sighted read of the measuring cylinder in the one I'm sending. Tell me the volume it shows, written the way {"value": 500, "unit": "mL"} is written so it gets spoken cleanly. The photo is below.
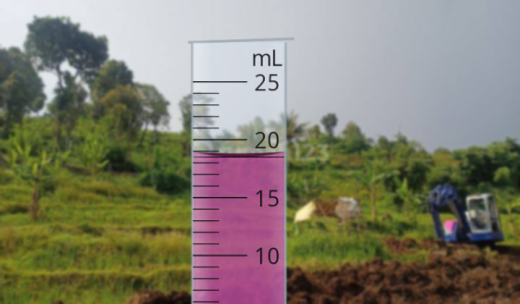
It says {"value": 18.5, "unit": "mL"}
